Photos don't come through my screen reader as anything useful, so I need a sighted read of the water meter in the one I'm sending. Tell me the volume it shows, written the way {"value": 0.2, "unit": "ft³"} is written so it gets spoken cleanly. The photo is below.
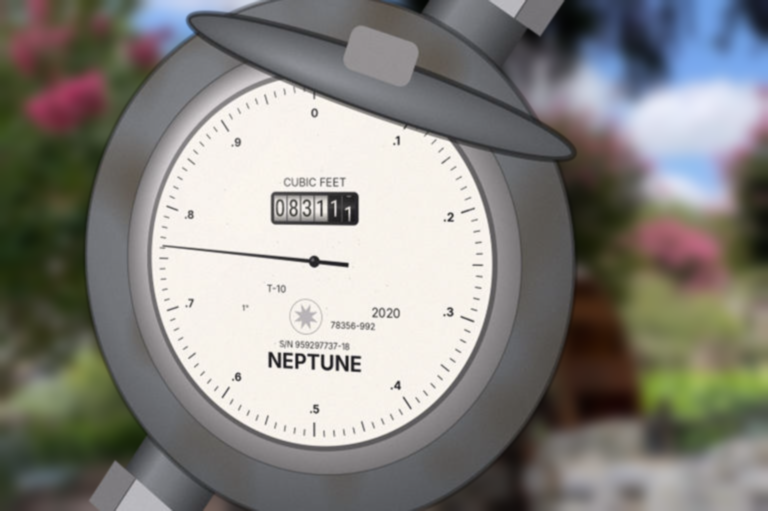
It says {"value": 83110.76, "unit": "ft³"}
